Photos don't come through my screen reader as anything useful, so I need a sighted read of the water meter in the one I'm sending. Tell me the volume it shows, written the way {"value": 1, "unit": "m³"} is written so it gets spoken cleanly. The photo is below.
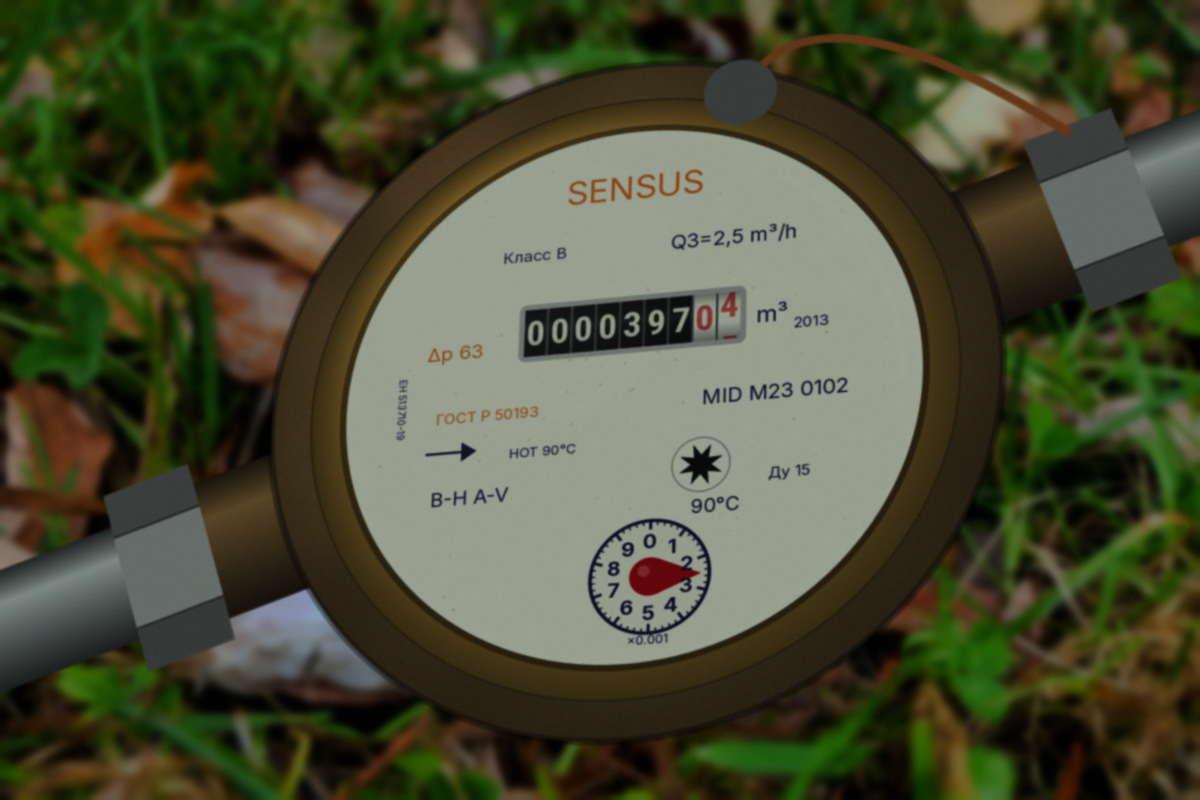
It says {"value": 397.042, "unit": "m³"}
